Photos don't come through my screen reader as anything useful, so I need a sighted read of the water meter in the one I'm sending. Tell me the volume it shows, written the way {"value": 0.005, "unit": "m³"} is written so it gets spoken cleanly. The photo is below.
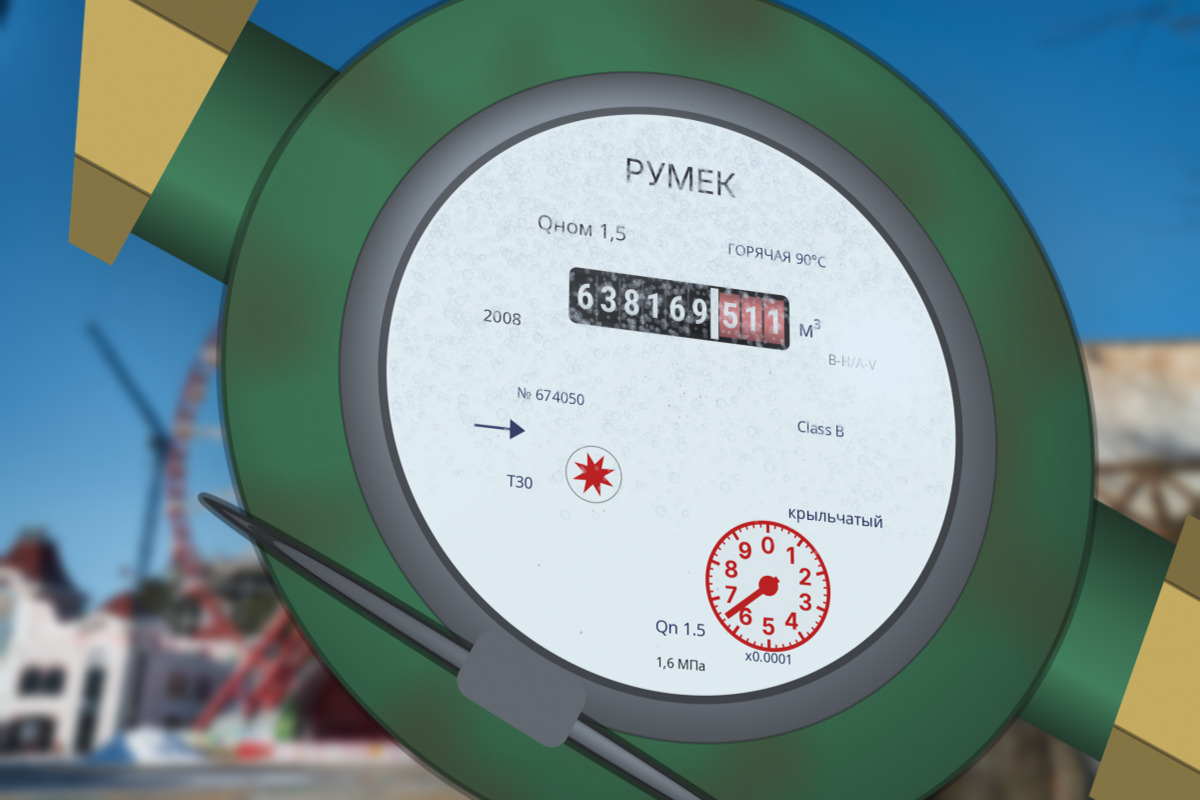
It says {"value": 638169.5116, "unit": "m³"}
